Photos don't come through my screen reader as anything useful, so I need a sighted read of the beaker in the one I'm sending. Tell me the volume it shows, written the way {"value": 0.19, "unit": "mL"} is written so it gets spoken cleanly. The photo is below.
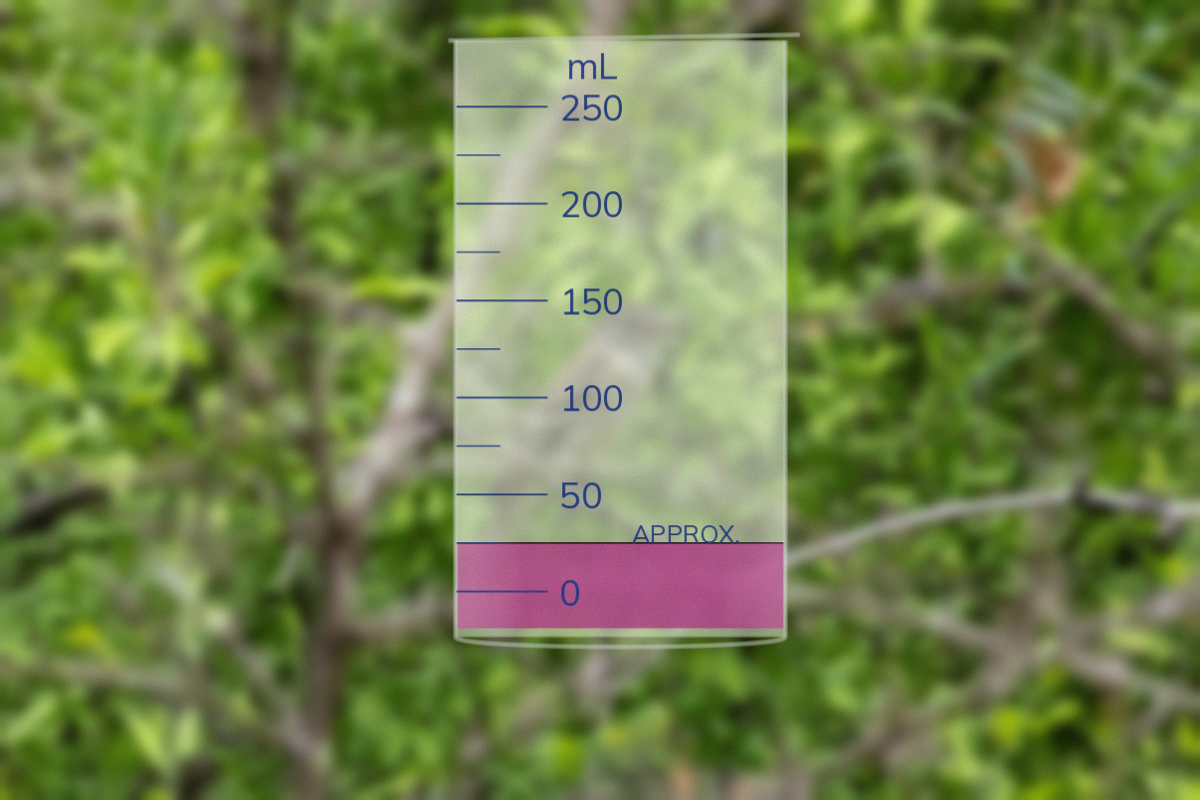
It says {"value": 25, "unit": "mL"}
